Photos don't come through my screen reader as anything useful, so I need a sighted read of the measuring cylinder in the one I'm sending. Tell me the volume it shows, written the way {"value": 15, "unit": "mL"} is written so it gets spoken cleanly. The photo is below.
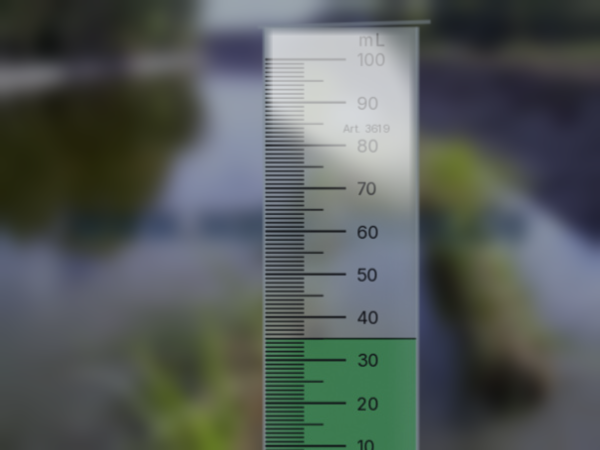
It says {"value": 35, "unit": "mL"}
